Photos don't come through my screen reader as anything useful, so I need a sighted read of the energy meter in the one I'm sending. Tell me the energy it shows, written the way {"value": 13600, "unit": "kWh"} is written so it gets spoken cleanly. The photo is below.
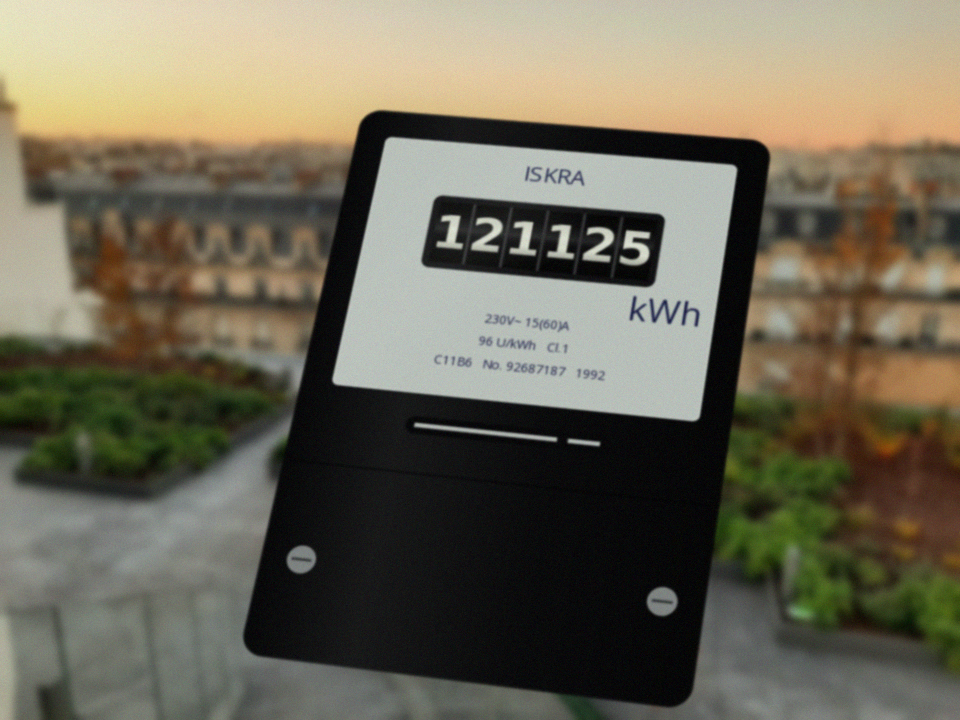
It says {"value": 121125, "unit": "kWh"}
